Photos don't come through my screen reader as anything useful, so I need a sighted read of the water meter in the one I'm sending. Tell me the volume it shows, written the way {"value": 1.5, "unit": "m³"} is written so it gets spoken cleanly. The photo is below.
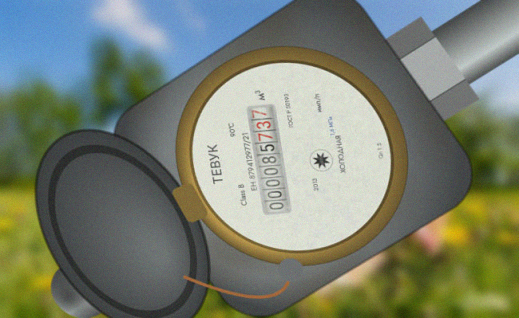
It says {"value": 85.737, "unit": "m³"}
